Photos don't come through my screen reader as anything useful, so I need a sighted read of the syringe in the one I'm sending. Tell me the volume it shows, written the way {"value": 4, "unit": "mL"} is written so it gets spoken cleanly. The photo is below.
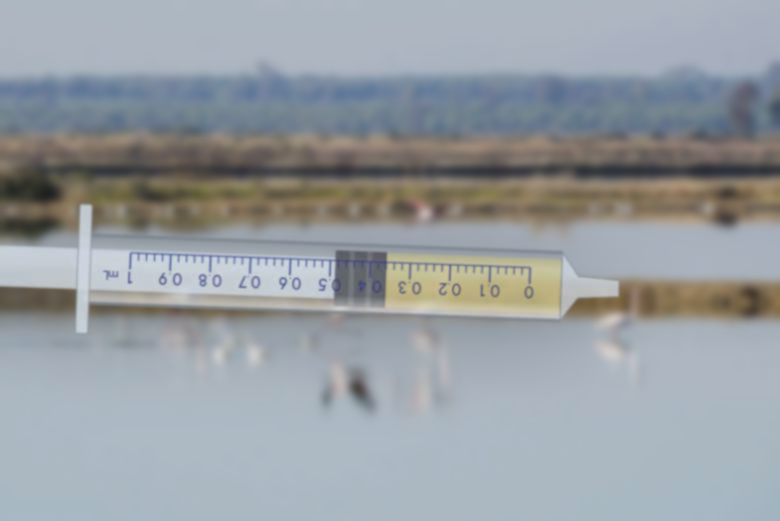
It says {"value": 0.36, "unit": "mL"}
